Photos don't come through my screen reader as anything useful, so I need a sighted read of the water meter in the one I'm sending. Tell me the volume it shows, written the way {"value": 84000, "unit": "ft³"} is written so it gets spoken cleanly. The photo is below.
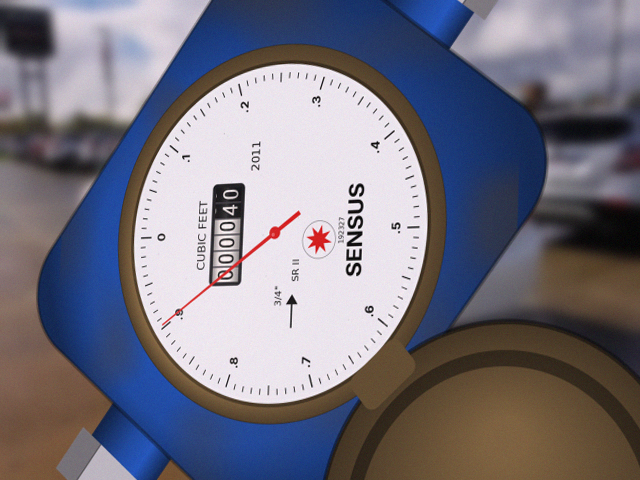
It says {"value": 39.90, "unit": "ft³"}
